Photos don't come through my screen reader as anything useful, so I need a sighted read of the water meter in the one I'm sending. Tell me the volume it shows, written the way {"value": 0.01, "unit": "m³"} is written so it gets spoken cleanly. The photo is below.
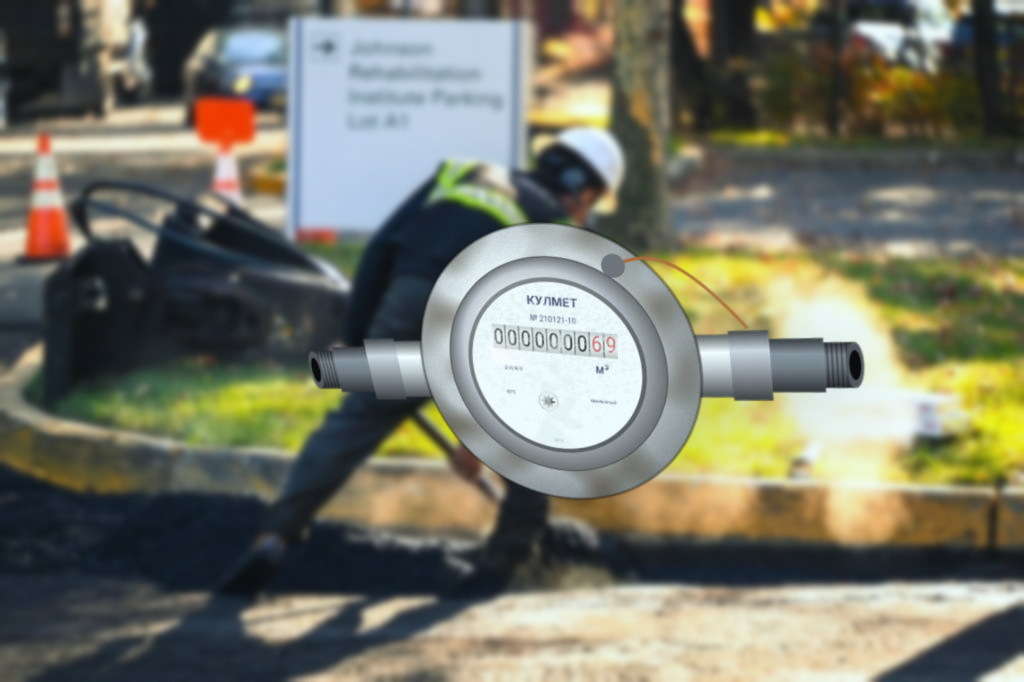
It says {"value": 0.69, "unit": "m³"}
